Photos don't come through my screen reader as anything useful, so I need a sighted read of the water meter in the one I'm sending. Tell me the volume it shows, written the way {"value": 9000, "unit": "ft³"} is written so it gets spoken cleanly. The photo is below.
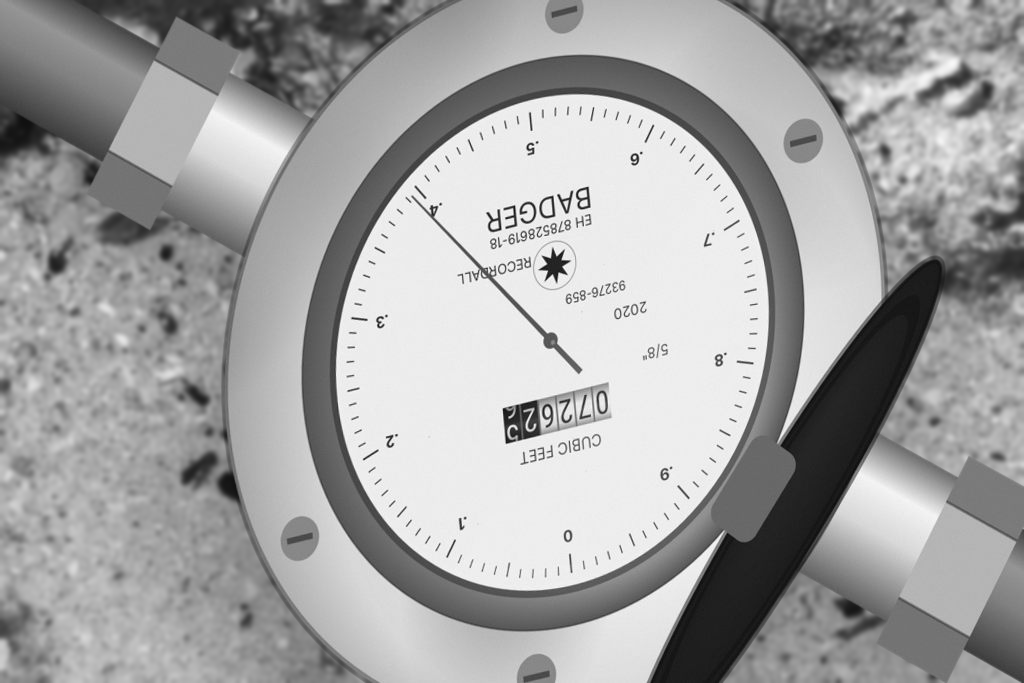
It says {"value": 72625.39, "unit": "ft³"}
